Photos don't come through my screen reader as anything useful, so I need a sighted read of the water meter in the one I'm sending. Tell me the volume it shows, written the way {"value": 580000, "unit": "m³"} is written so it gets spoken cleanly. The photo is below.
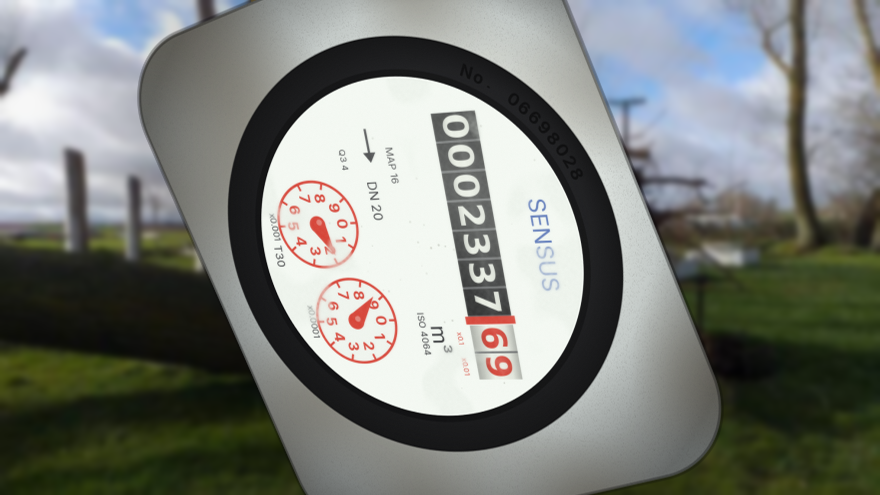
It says {"value": 2337.6918, "unit": "m³"}
